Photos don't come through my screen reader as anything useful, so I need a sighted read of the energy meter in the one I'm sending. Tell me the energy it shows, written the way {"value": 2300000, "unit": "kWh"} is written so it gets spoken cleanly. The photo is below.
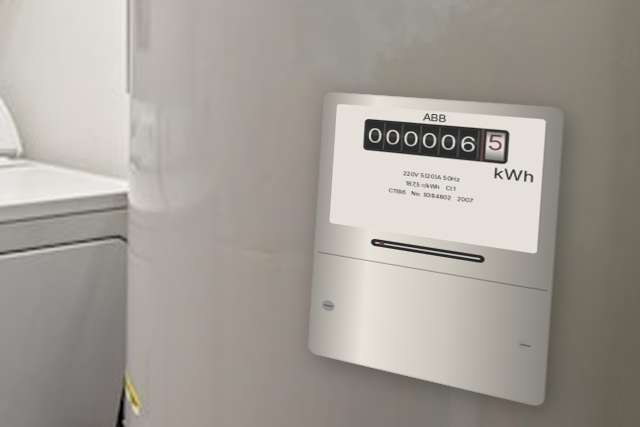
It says {"value": 6.5, "unit": "kWh"}
